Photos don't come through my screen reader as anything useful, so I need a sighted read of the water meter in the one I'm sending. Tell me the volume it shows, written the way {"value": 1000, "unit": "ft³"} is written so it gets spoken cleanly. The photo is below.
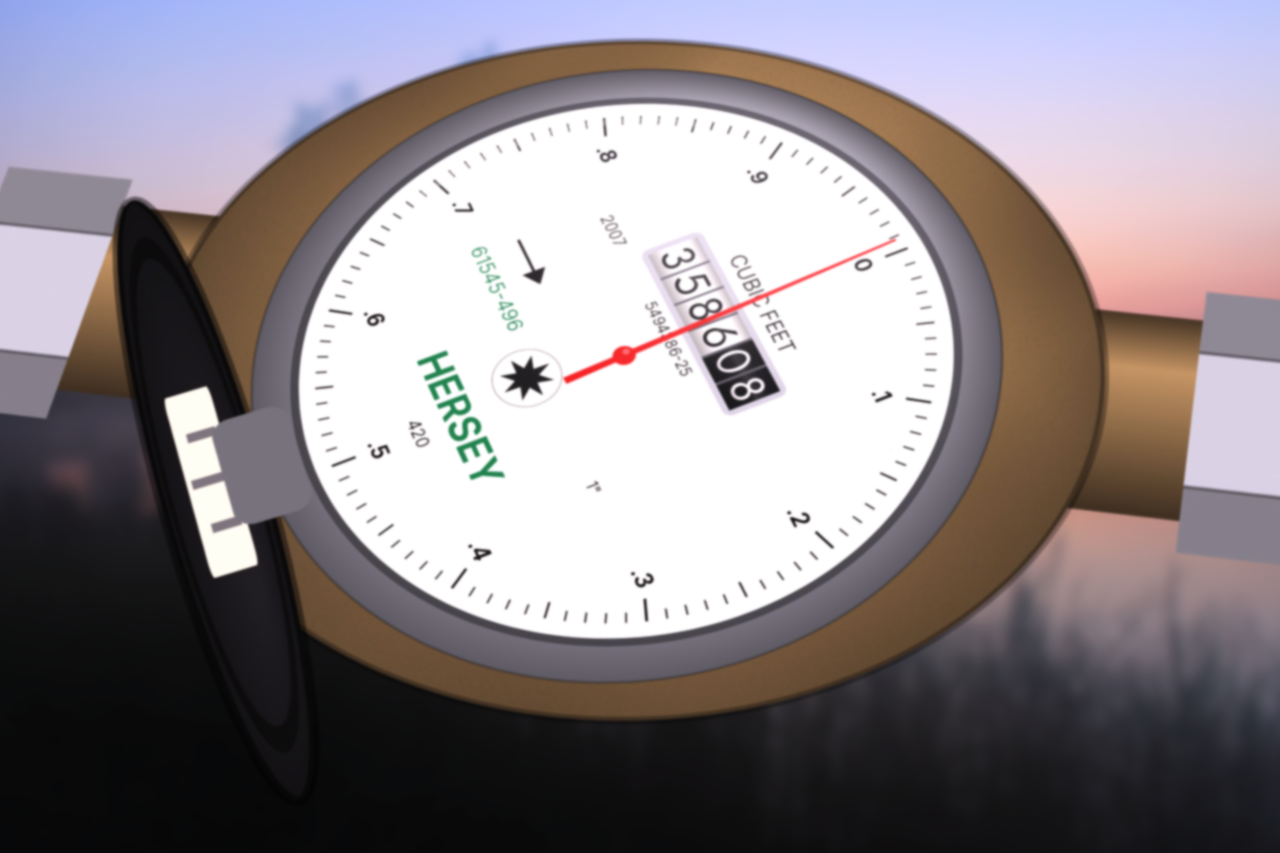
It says {"value": 358607.99, "unit": "ft³"}
